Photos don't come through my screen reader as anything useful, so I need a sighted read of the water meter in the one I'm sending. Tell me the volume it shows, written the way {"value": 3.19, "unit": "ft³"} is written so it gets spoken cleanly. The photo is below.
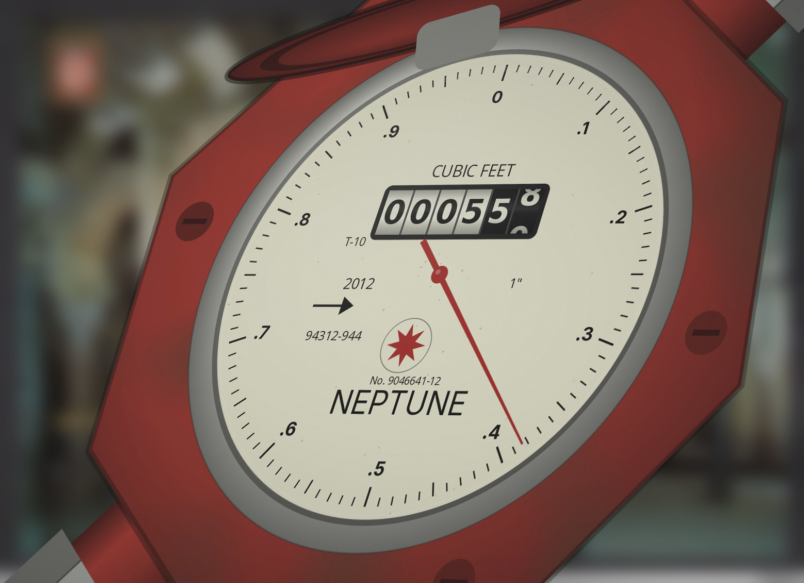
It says {"value": 558.38, "unit": "ft³"}
